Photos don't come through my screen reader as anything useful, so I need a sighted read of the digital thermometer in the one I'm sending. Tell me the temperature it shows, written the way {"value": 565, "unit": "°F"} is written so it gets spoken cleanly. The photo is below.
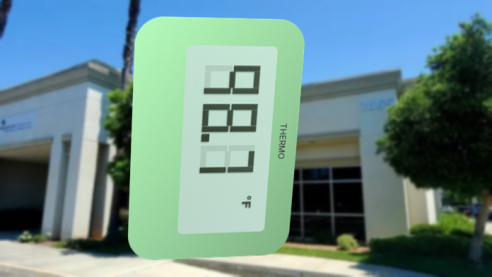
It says {"value": 98.7, "unit": "°F"}
